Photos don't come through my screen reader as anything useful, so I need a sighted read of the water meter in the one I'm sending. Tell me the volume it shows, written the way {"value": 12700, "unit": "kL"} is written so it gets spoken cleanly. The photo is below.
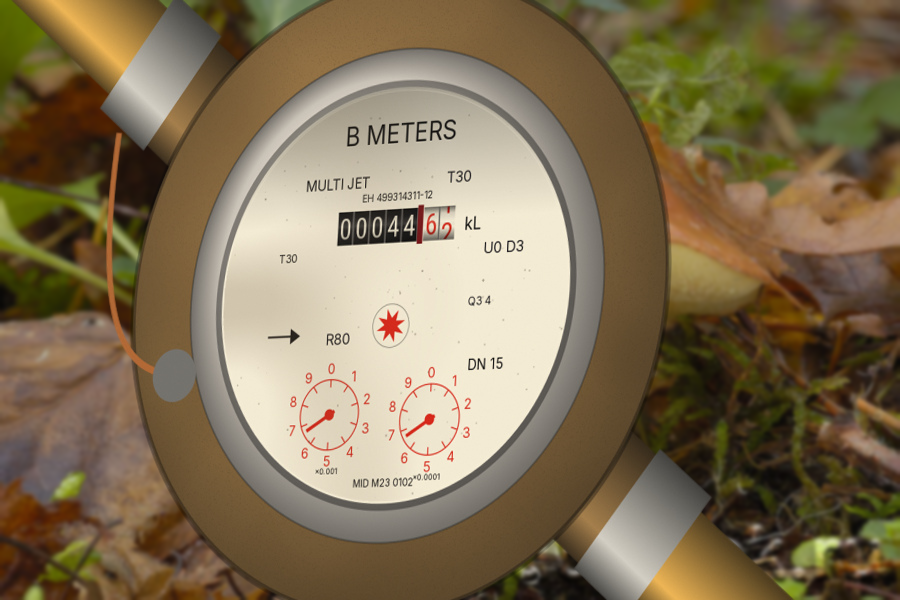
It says {"value": 44.6166, "unit": "kL"}
